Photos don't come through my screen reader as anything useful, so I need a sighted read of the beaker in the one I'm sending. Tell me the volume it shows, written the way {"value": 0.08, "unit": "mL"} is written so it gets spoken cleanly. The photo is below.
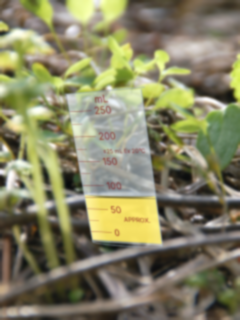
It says {"value": 75, "unit": "mL"}
